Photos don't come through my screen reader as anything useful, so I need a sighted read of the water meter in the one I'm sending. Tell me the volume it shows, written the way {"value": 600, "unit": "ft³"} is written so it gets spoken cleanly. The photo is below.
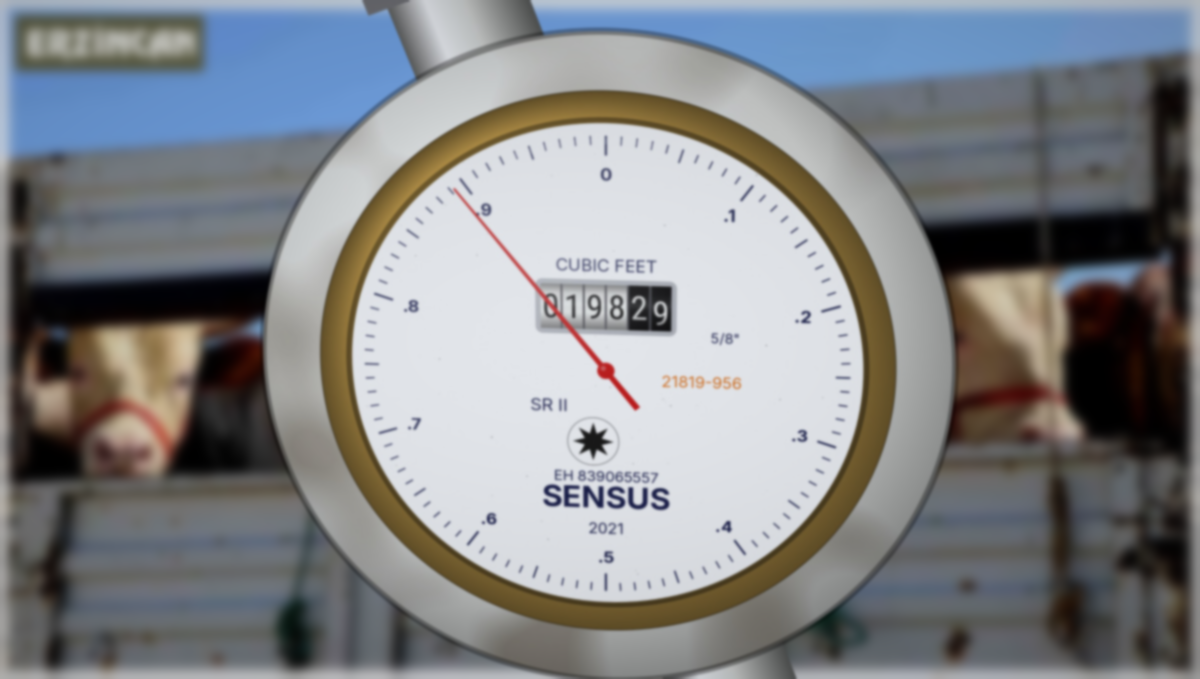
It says {"value": 19828.89, "unit": "ft³"}
